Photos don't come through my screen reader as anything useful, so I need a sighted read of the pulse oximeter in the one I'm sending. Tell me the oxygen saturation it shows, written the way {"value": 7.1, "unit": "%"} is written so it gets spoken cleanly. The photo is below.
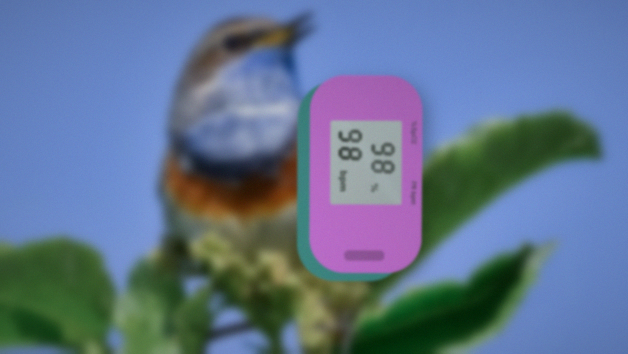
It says {"value": 98, "unit": "%"}
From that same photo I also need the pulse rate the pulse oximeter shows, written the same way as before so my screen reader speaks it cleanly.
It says {"value": 98, "unit": "bpm"}
